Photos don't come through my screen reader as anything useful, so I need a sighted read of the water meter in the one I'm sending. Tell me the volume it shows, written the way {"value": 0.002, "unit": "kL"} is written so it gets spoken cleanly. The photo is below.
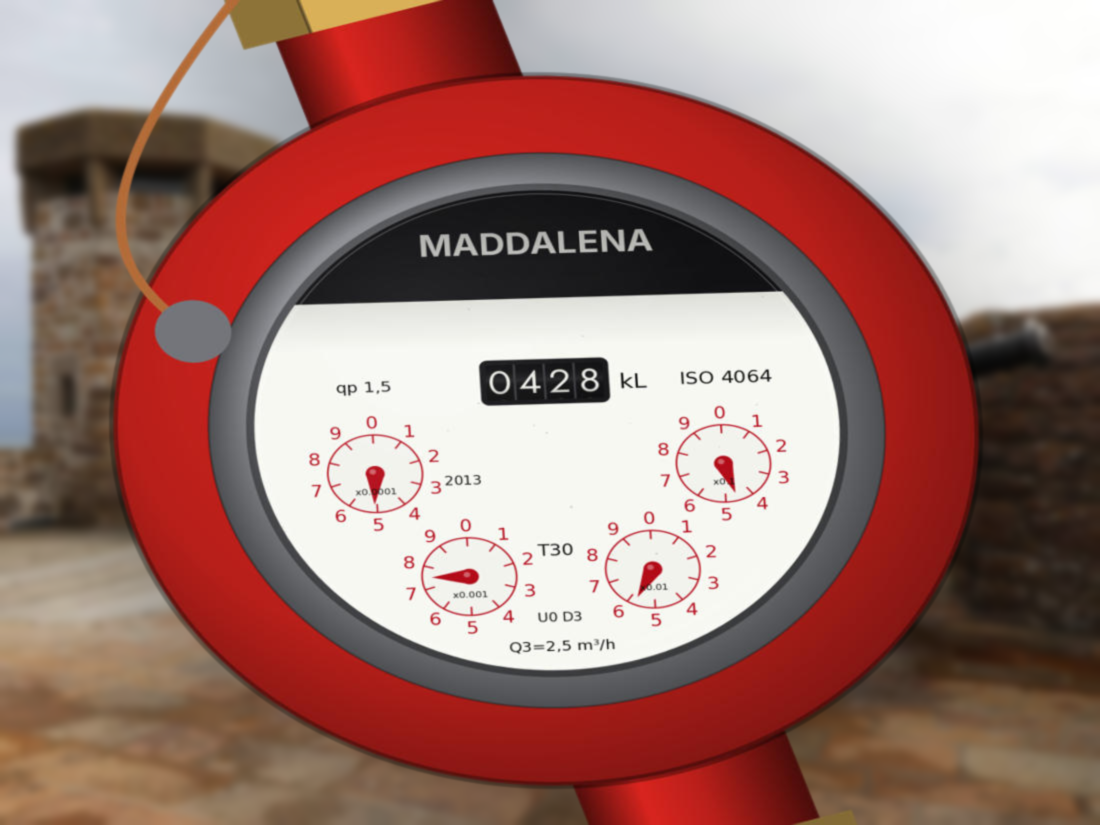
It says {"value": 428.4575, "unit": "kL"}
